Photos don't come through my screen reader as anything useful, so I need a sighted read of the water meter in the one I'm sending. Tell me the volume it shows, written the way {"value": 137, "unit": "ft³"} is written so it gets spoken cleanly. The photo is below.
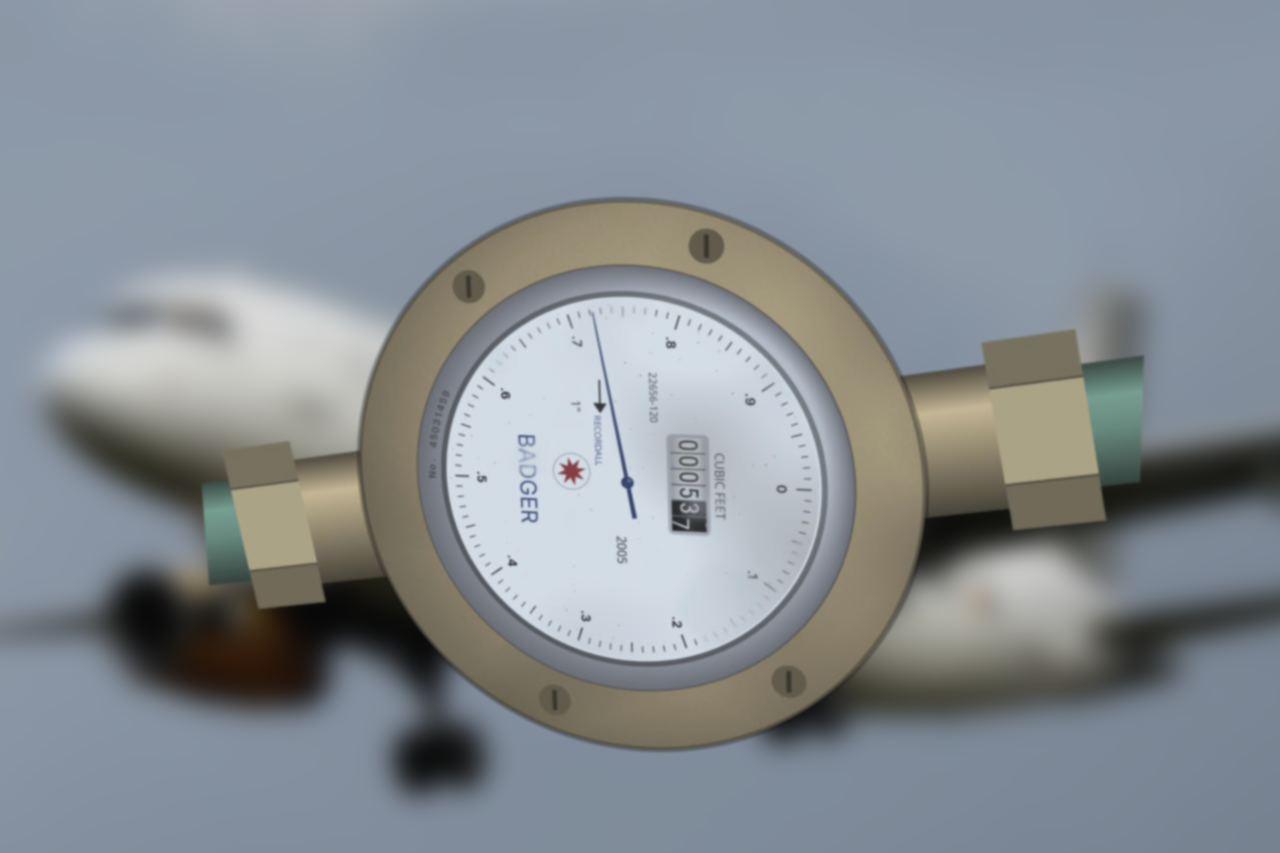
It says {"value": 536.72, "unit": "ft³"}
